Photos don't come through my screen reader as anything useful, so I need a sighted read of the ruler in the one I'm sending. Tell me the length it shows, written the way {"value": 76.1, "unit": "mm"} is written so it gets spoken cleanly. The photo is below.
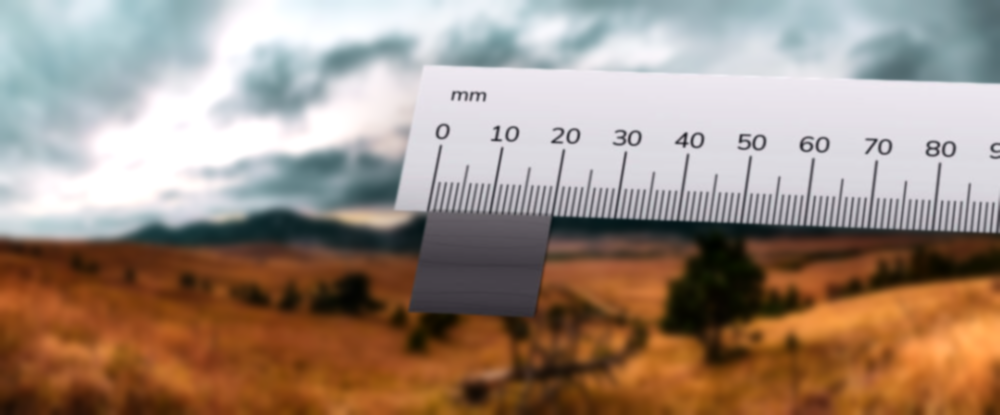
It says {"value": 20, "unit": "mm"}
